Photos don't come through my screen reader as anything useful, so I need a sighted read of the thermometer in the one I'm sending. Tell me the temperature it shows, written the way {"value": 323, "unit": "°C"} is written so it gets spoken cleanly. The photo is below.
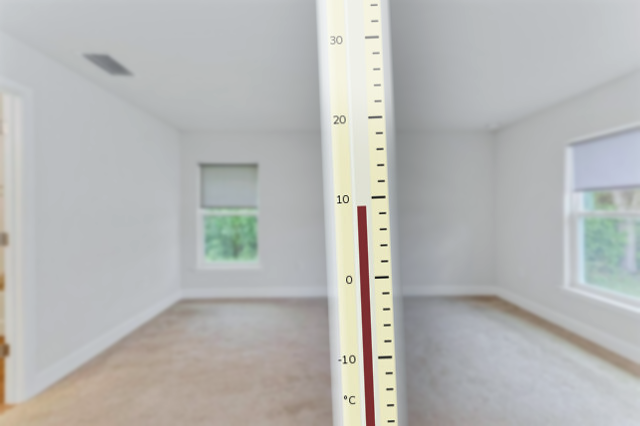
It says {"value": 9, "unit": "°C"}
